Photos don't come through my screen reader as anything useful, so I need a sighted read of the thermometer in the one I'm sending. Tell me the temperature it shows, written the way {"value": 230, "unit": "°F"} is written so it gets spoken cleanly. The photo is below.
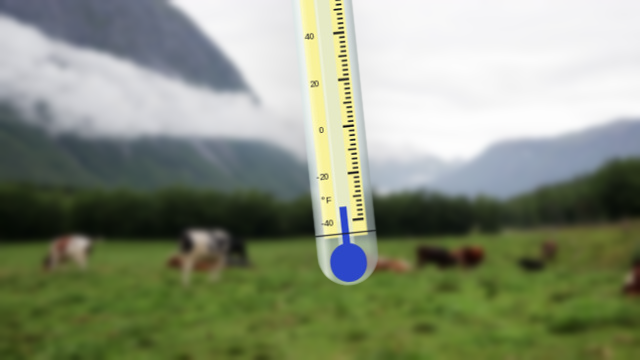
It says {"value": -34, "unit": "°F"}
